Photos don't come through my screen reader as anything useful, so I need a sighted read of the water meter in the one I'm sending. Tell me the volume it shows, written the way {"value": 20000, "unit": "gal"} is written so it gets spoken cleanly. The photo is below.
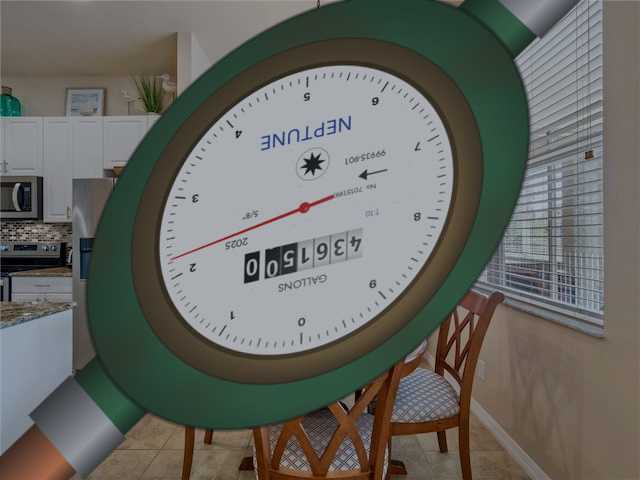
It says {"value": 4361502.2, "unit": "gal"}
